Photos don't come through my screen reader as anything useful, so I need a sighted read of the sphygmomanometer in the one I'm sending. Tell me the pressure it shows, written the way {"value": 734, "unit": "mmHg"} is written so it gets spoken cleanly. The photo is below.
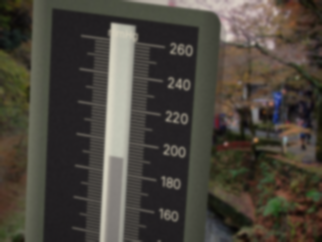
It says {"value": 190, "unit": "mmHg"}
